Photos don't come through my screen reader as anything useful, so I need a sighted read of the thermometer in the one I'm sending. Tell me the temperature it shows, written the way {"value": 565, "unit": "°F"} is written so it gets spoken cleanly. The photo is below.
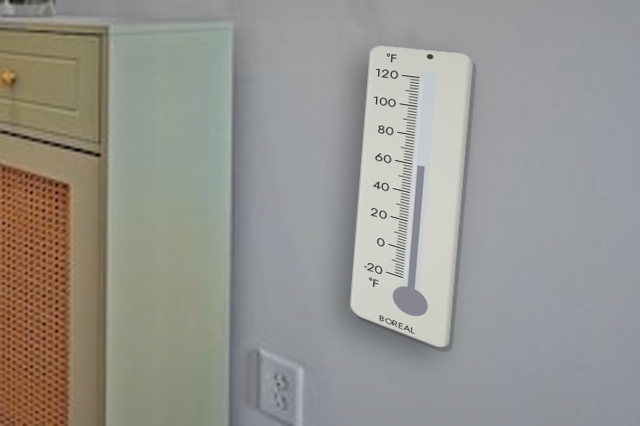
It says {"value": 60, "unit": "°F"}
